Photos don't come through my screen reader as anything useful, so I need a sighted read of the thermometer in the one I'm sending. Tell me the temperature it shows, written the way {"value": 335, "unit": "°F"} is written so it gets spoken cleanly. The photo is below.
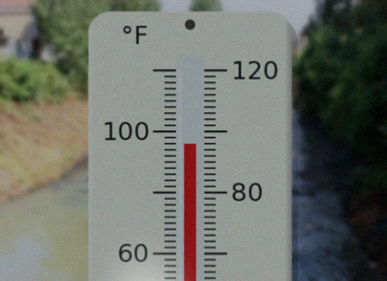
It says {"value": 96, "unit": "°F"}
